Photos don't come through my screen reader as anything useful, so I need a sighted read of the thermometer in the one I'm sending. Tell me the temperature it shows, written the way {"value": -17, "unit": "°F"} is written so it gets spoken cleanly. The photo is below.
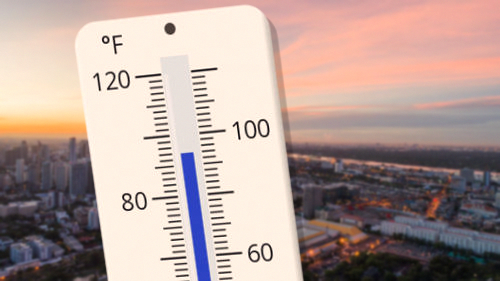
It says {"value": 94, "unit": "°F"}
